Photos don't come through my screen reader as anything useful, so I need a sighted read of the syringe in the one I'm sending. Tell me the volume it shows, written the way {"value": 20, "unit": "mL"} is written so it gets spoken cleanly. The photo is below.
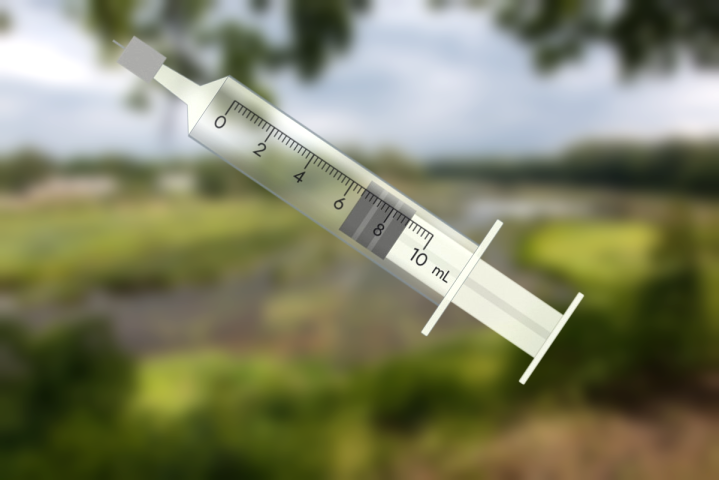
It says {"value": 6.6, "unit": "mL"}
